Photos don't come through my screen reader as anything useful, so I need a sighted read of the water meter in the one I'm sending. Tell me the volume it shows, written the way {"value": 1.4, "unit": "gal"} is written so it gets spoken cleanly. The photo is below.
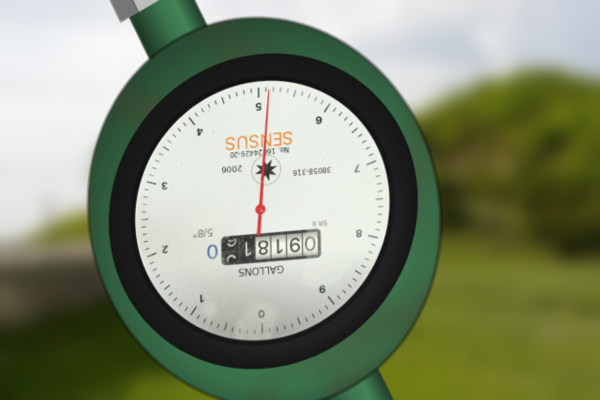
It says {"value": 918155.1, "unit": "gal"}
